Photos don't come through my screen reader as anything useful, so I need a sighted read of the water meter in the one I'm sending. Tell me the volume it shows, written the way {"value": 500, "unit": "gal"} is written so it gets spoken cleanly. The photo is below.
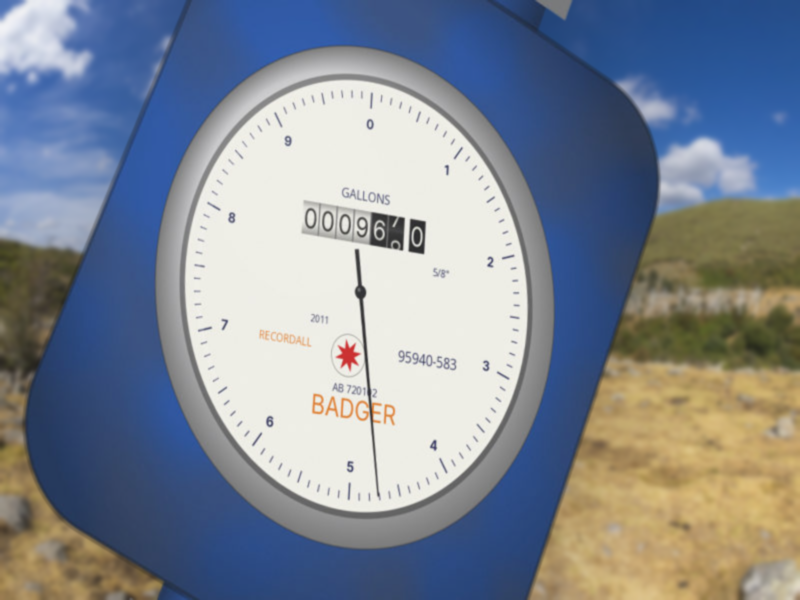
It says {"value": 9674.7, "unit": "gal"}
